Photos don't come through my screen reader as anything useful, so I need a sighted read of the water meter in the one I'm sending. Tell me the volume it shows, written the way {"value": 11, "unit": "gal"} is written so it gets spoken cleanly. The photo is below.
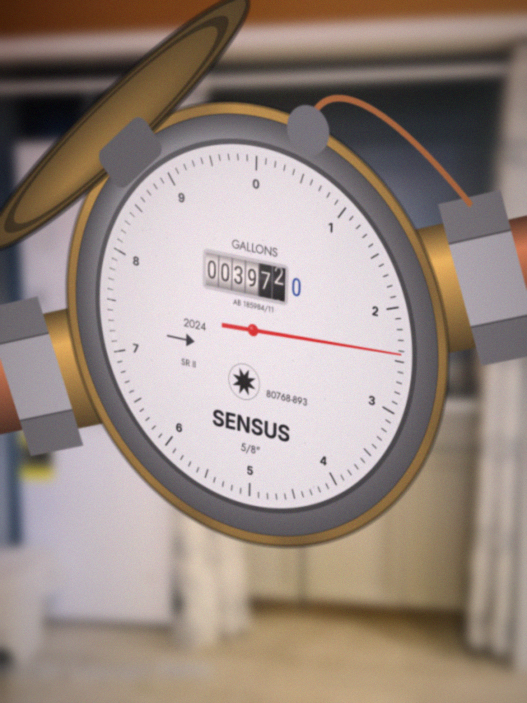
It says {"value": 39722.4, "unit": "gal"}
